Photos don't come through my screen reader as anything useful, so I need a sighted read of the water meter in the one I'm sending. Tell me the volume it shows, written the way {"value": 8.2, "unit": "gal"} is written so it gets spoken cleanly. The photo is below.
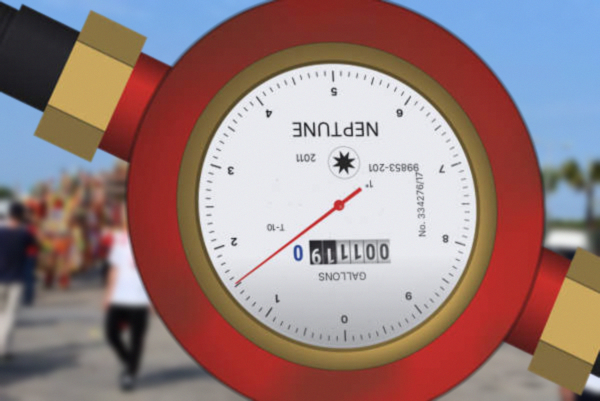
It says {"value": 11191.5, "unit": "gal"}
